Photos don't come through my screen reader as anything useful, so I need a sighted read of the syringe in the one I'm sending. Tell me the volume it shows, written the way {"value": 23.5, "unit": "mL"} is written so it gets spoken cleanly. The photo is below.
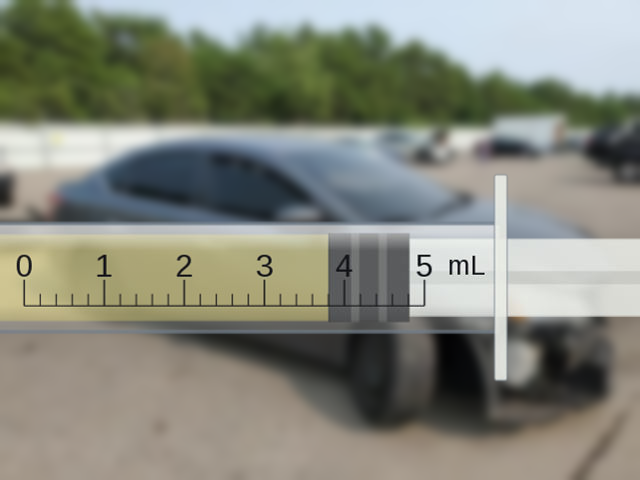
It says {"value": 3.8, "unit": "mL"}
